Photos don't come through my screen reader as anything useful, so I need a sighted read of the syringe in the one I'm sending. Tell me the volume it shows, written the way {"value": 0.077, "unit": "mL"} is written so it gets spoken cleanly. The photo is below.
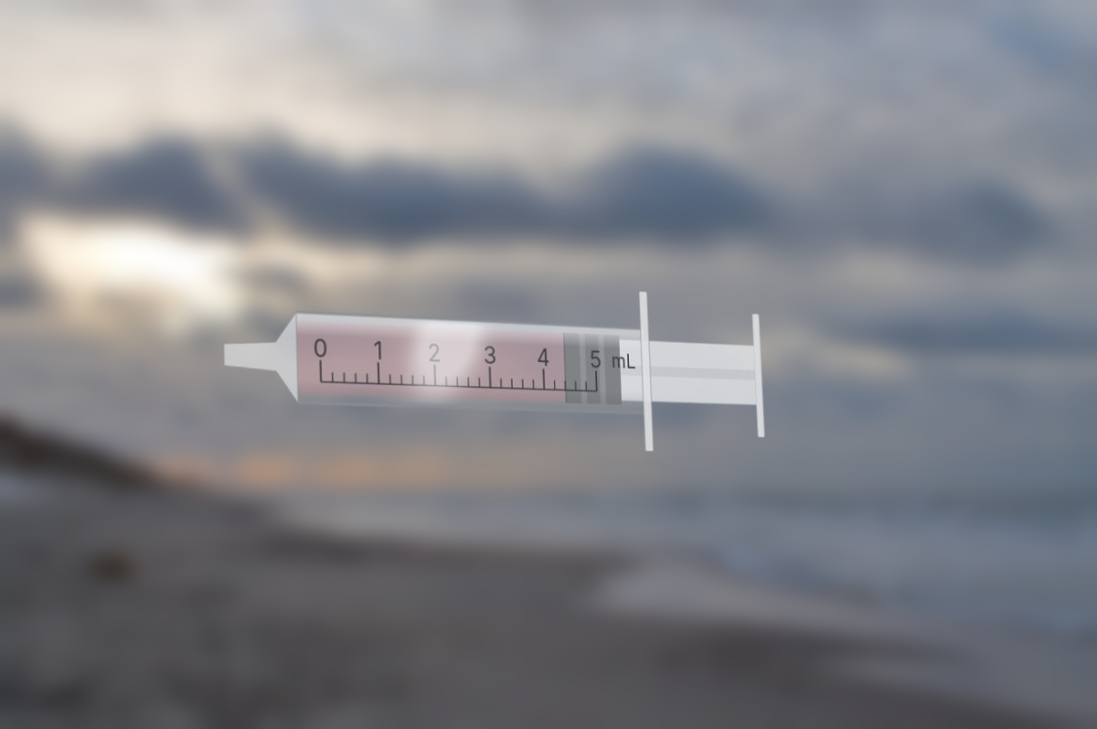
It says {"value": 4.4, "unit": "mL"}
